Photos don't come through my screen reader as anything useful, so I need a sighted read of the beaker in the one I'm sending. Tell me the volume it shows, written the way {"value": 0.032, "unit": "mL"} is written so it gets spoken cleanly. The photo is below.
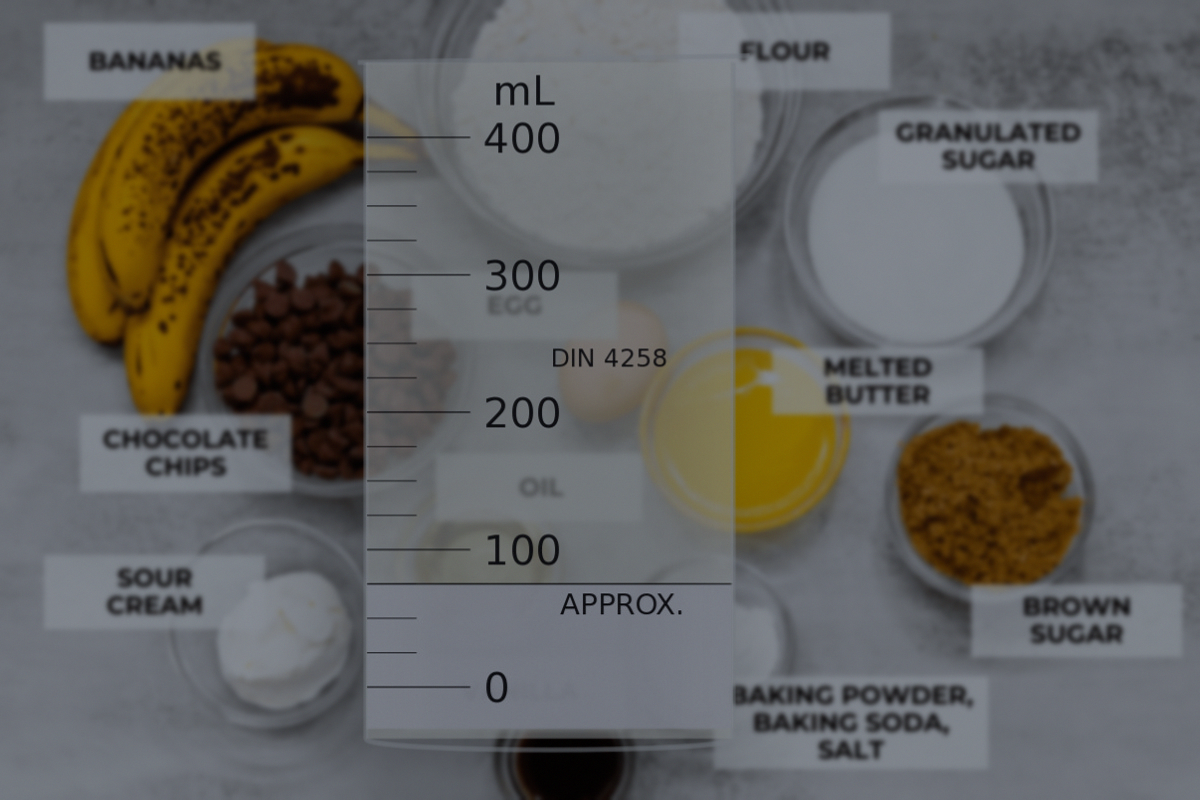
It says {"value": 75, "unit": "mL"}
